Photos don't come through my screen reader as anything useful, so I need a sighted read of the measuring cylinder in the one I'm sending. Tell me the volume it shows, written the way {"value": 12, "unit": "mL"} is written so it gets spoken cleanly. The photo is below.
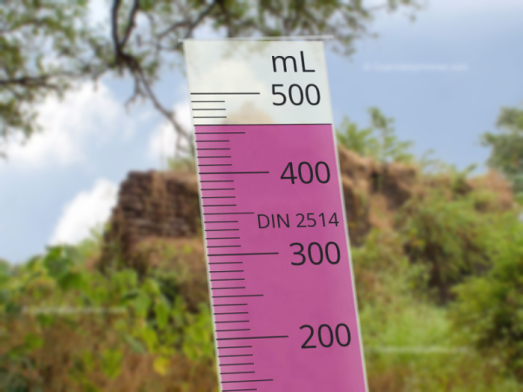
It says {"value": 460, "unit": "mL"}
